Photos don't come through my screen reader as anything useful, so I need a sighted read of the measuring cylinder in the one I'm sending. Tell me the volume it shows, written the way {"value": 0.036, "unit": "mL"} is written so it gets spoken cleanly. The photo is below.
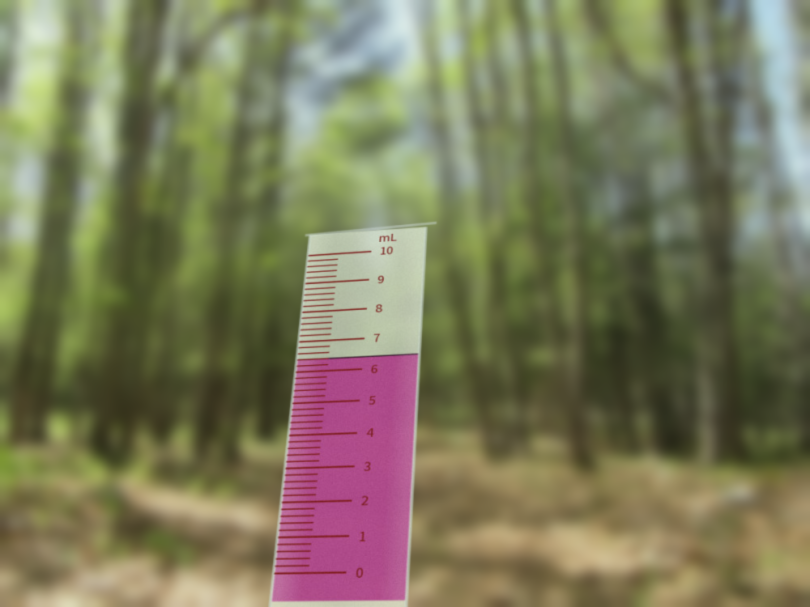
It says {"value": 6.4, "unit": "mL"}
